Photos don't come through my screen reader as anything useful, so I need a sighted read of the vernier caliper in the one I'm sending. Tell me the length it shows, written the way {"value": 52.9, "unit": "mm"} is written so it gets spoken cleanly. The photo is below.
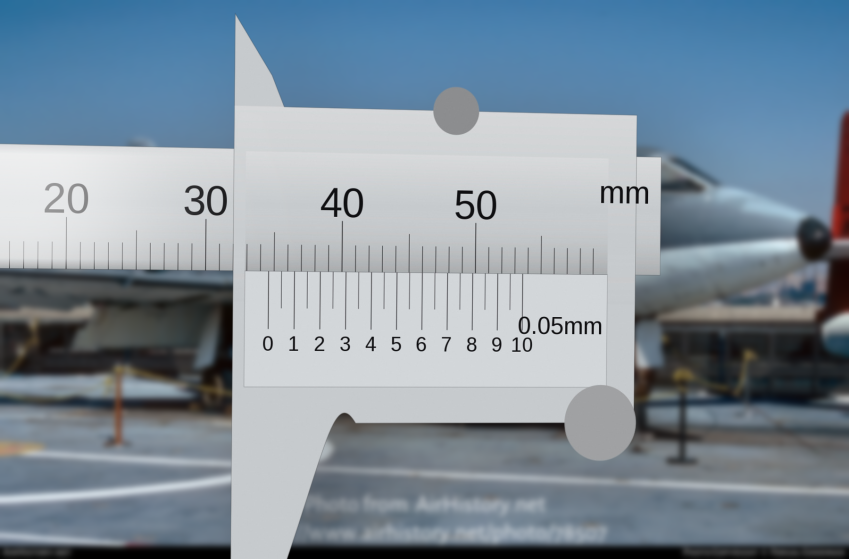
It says {"value": 34.6, "unit": "mm"}
